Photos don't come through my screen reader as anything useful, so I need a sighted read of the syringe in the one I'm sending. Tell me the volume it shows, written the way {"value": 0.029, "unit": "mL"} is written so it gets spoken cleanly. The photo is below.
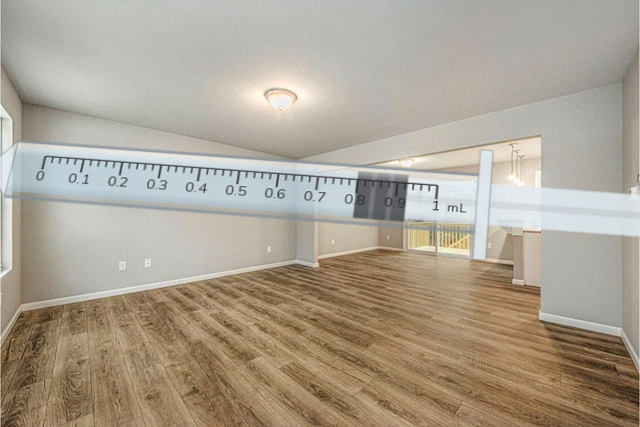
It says {"value": 0.8, "unit": "mL"}
